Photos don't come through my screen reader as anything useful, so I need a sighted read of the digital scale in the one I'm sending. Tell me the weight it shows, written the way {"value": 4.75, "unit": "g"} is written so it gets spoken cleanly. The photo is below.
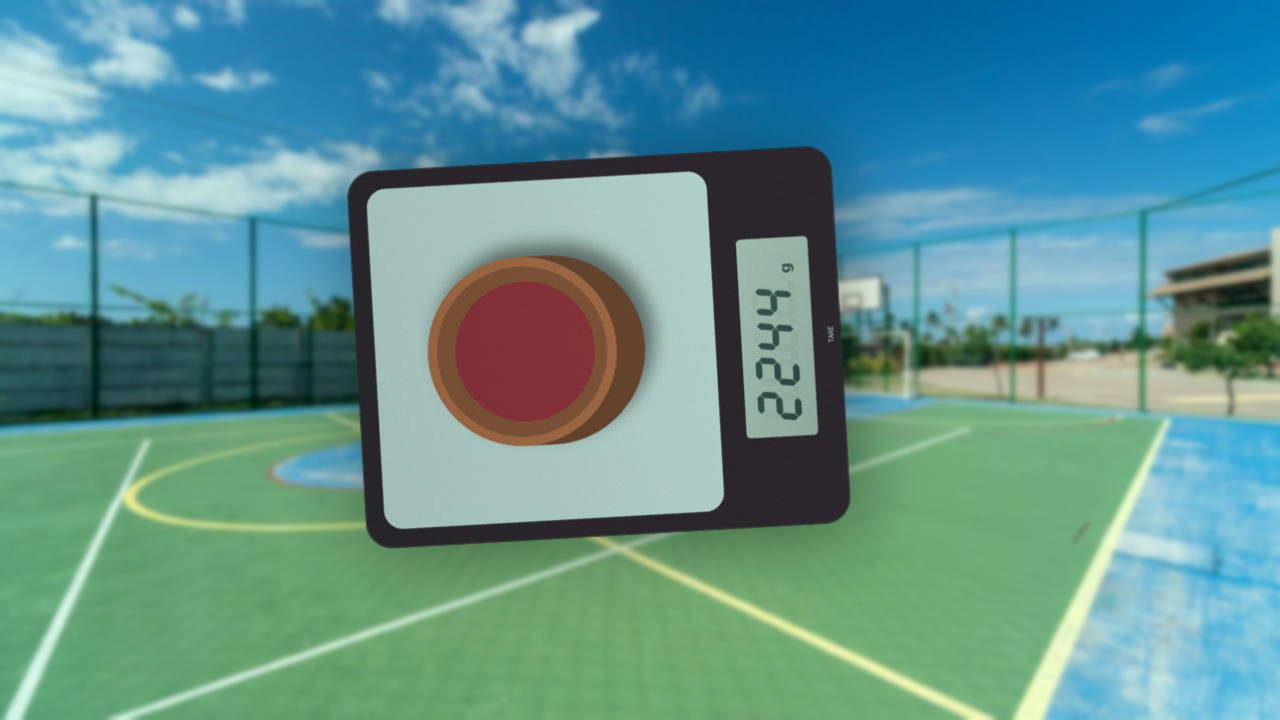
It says {"value": 2244, "unit": "g"}
